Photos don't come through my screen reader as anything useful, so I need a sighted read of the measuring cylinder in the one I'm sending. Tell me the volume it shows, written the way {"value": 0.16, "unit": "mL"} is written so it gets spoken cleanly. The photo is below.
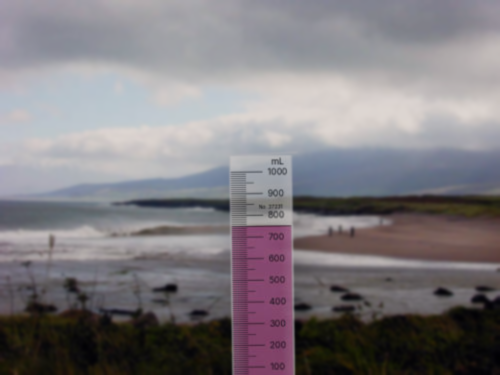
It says {"value": 750, "unit": "mL"}
